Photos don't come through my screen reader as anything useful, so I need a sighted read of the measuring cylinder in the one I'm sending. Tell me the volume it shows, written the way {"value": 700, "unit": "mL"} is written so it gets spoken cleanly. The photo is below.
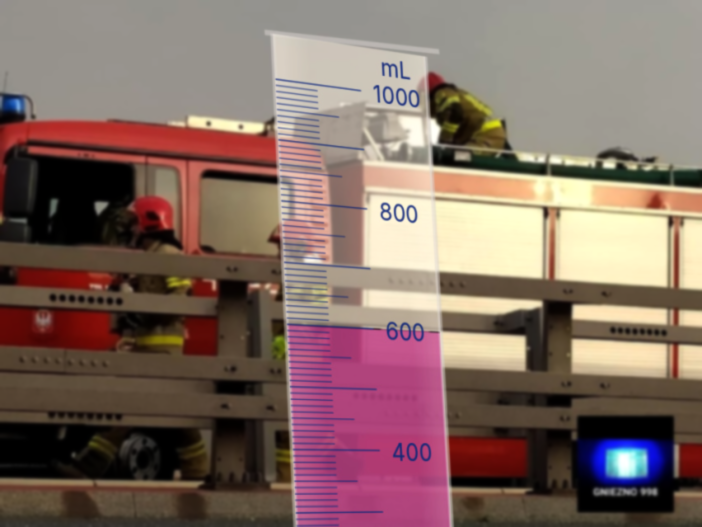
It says {"value": 600, "unit": "mL"}
